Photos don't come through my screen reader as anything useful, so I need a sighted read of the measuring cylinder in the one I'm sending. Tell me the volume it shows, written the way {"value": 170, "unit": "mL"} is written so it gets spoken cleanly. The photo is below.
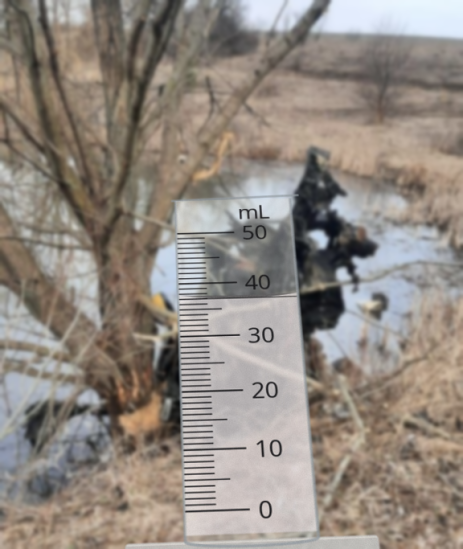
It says {"value": 37, "unit": "mL"}
